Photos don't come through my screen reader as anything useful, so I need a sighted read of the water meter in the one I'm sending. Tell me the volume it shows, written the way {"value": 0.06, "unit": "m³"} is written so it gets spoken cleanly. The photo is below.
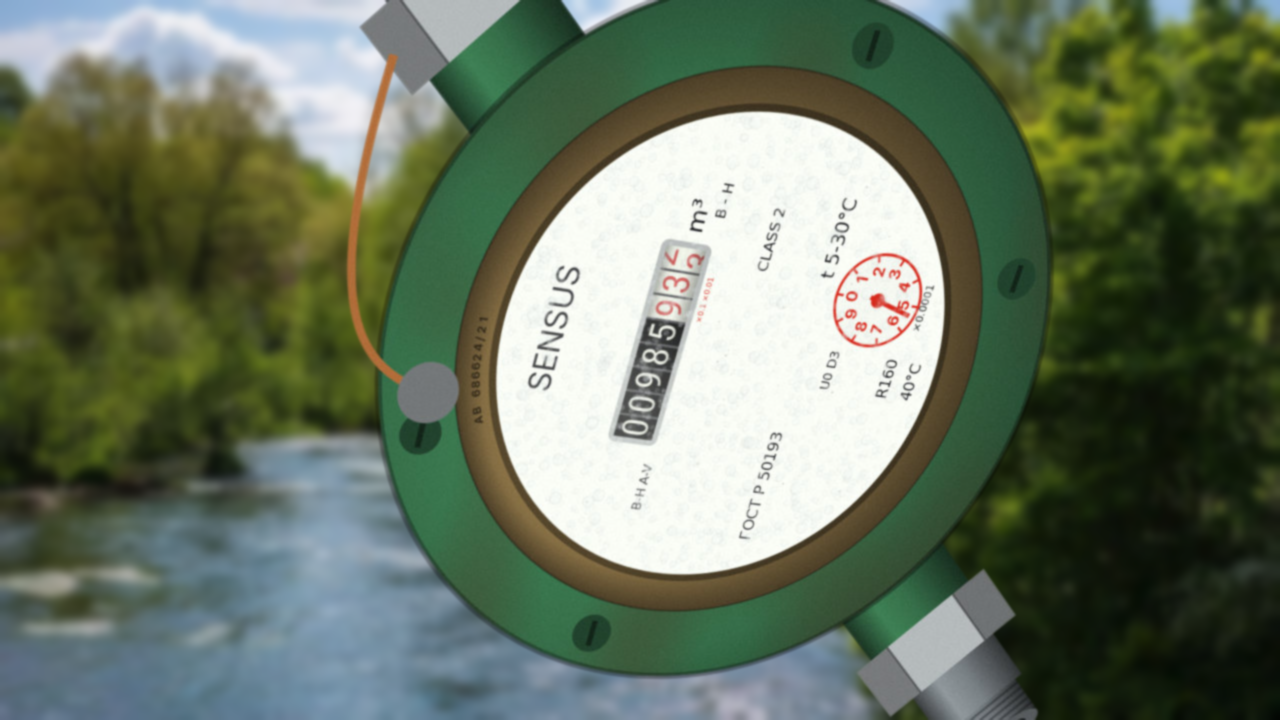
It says {"value": 985.9325, "unit": "m³"}
